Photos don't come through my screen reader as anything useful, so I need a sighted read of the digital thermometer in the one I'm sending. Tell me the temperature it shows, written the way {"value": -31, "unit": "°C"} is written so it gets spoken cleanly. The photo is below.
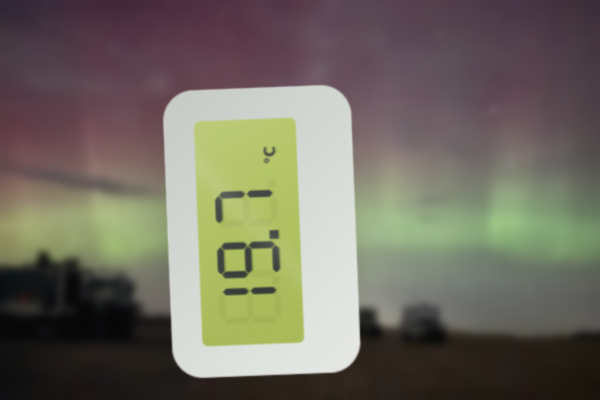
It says {"value": 19.7, "unit": "°C"}
